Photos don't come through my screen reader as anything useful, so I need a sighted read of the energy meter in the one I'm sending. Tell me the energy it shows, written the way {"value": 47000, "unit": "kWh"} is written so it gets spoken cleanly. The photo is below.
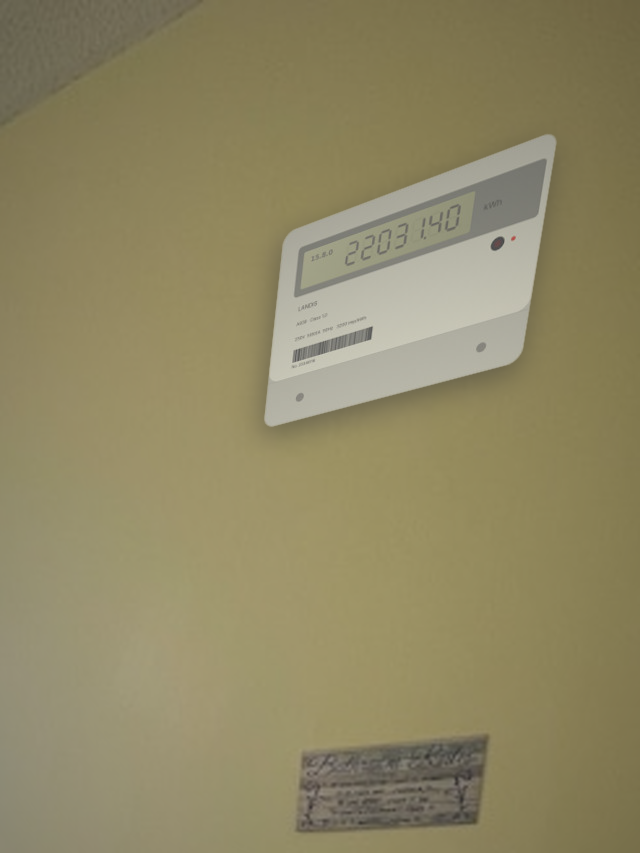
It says {"value": 22031.40, "unit": "kWh"}
